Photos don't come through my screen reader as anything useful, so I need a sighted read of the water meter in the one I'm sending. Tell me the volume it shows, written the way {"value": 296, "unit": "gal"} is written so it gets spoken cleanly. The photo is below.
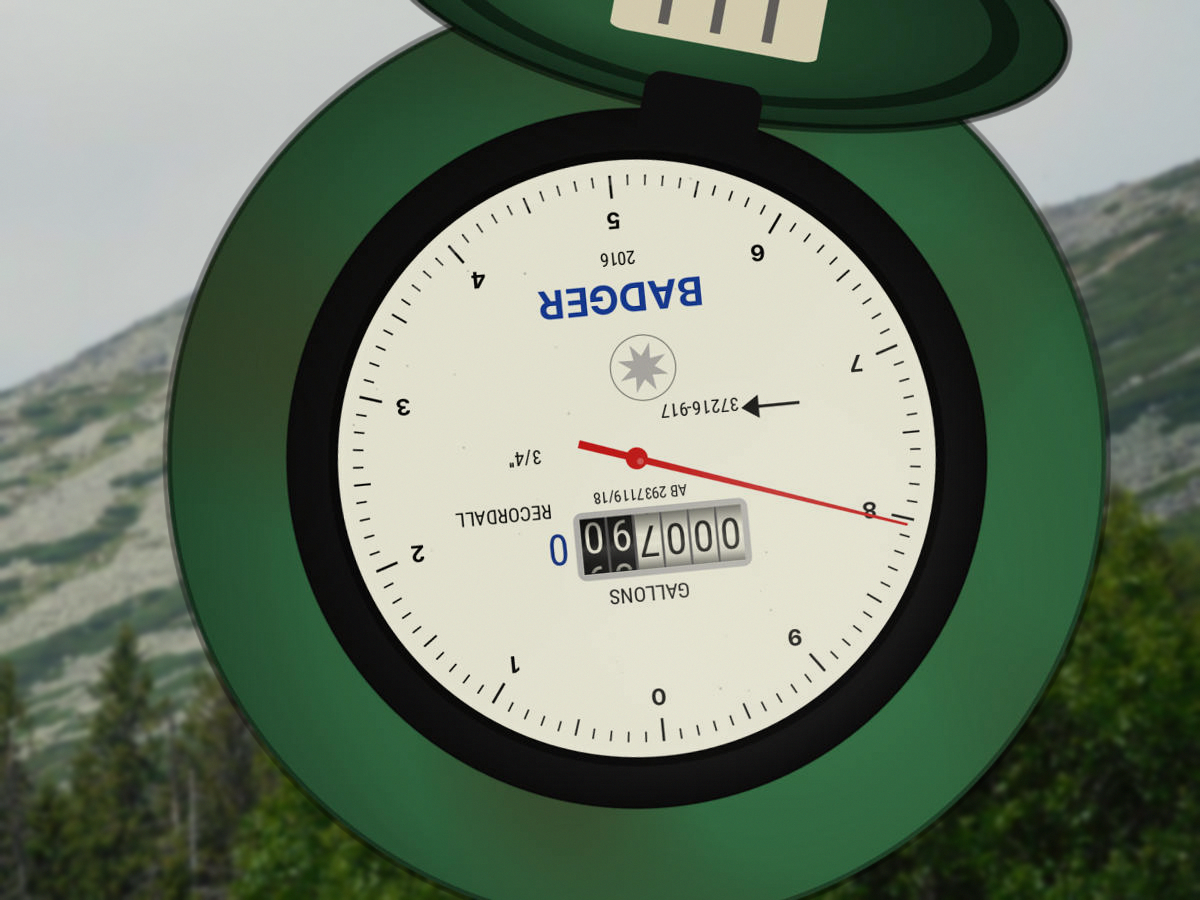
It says {"value": 7898.0, "unit": "gal"}
